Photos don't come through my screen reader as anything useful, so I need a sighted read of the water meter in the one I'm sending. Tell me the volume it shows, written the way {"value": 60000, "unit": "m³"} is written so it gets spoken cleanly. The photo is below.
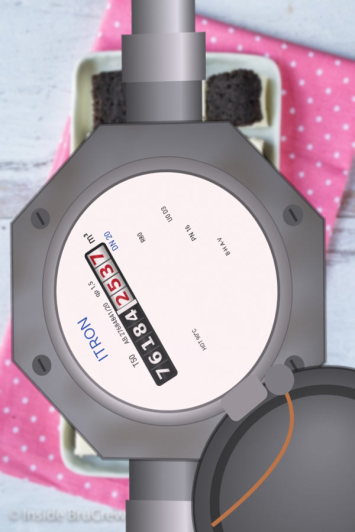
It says {"value": 76184.2537, "unit": "m³"}
